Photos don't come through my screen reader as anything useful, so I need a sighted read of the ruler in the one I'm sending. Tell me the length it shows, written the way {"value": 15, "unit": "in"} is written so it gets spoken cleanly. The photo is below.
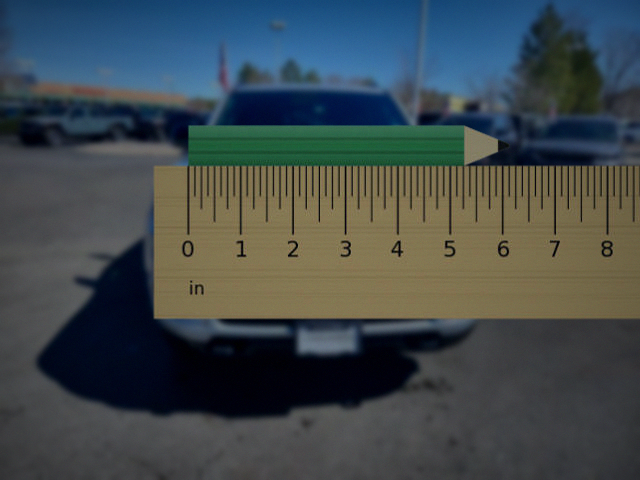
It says {"value": 6.125, "unit": "in"}
